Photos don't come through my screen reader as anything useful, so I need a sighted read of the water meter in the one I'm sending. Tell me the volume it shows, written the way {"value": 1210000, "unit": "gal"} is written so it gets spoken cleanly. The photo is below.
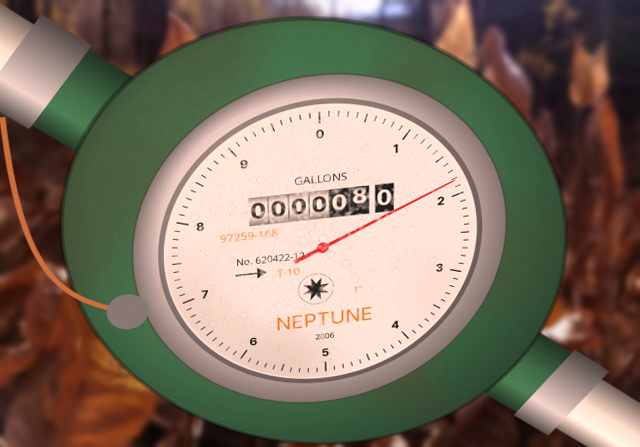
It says {"value": 81.8, "unit": "gal"}
